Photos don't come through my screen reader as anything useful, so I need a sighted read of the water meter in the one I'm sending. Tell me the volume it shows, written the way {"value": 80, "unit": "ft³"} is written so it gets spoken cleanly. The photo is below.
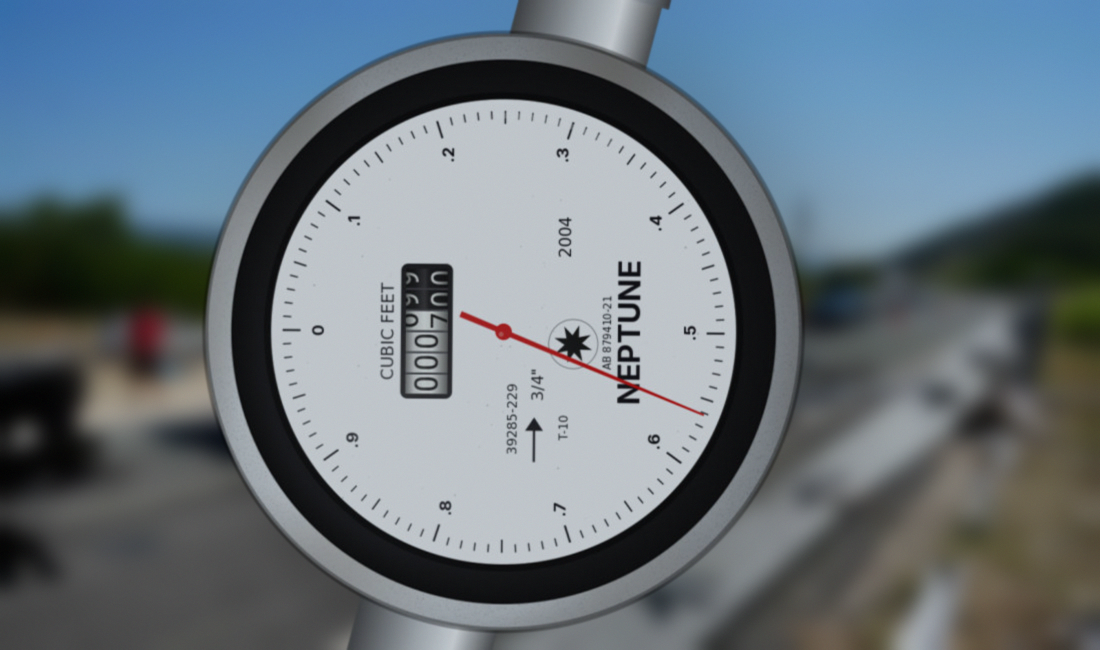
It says {"value": 699.56, "unit": "ft³"}
